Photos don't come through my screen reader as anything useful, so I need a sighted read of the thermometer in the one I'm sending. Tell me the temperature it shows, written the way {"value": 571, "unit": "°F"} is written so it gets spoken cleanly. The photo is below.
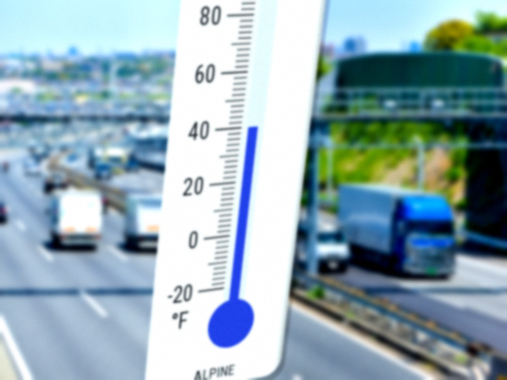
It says {"value": 40, "unit": "°F"}
